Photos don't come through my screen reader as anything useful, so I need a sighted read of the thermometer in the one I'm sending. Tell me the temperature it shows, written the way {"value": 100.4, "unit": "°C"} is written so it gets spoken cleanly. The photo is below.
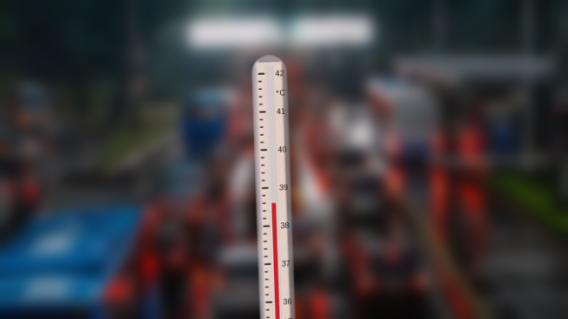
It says {"value": 38.6, "unit": "°C"}
